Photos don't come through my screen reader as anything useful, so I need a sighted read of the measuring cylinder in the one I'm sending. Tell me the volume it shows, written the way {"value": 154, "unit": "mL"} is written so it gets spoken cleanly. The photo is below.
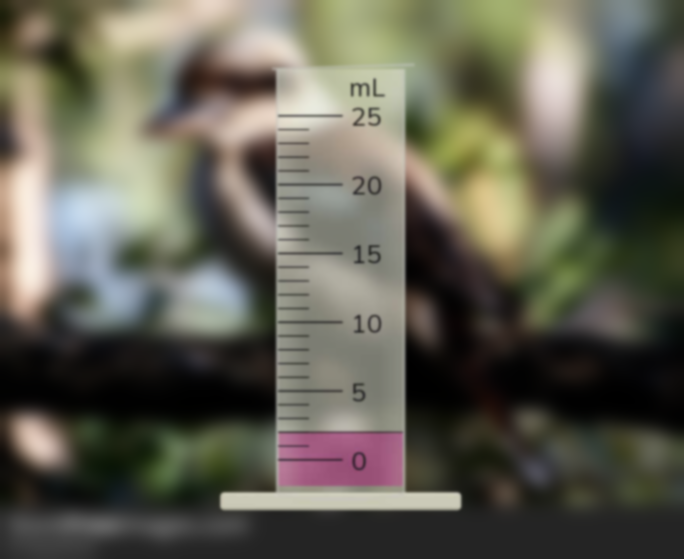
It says {"value": 2, "unit": "mL"}
